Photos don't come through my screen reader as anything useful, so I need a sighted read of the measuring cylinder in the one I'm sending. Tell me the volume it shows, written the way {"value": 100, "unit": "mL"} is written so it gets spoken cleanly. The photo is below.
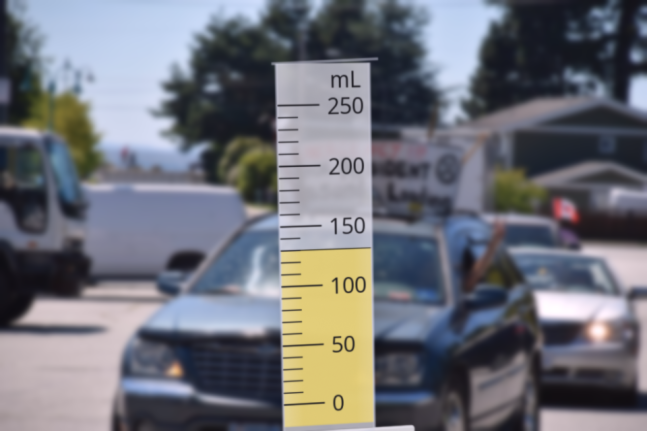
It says {"value": 130, "unit": "mL"}
